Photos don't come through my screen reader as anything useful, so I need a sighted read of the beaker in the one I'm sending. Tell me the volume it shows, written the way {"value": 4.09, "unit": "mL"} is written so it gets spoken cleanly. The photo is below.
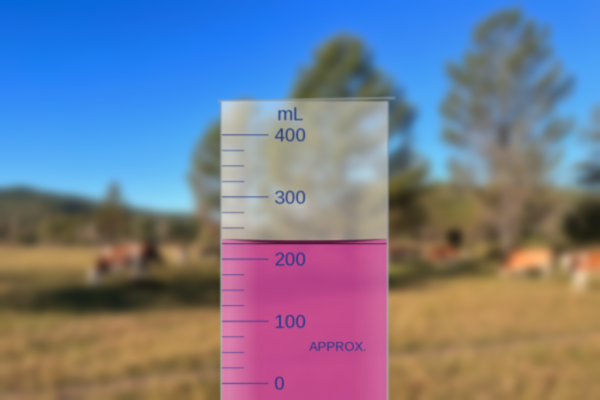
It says {"value": 225, "unit": "mL"}
